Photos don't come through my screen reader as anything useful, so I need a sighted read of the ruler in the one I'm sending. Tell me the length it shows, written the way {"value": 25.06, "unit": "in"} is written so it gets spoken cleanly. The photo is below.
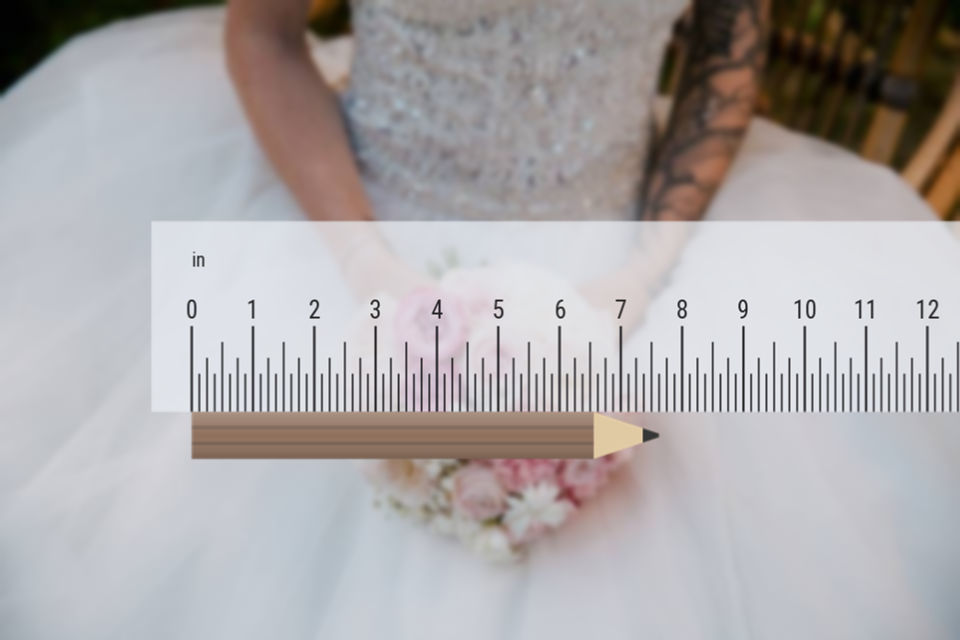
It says {"value": 7.625, "unit": "in"}
